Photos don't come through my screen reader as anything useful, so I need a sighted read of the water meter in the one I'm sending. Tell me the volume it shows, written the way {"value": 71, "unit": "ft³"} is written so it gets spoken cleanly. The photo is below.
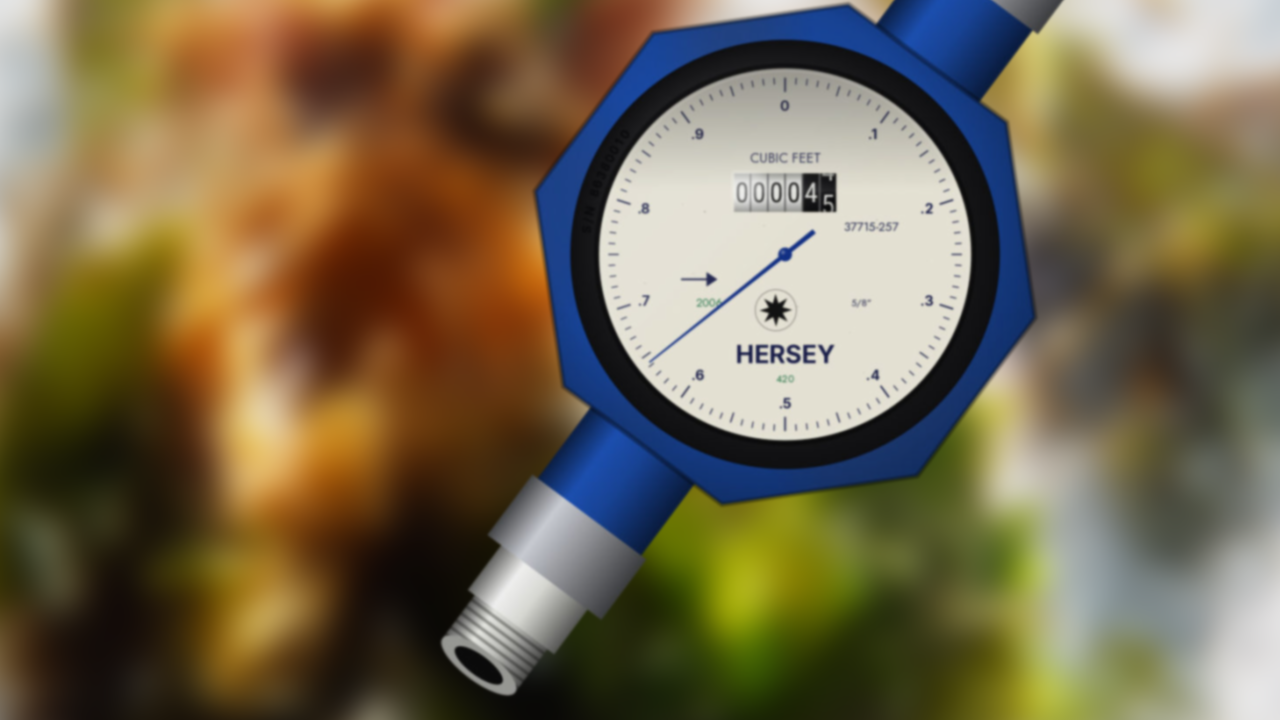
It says {"value": 44.64, "unit": "ft³"}
